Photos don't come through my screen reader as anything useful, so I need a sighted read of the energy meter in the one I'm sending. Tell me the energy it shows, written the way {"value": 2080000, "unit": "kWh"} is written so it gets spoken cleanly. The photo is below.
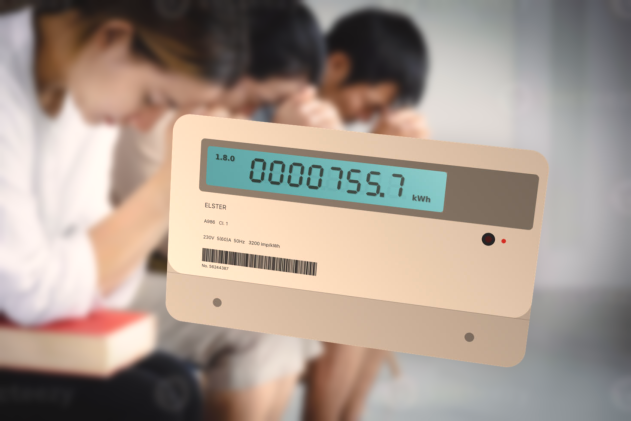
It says {"value": 755.7, "unit": "kWh"}
